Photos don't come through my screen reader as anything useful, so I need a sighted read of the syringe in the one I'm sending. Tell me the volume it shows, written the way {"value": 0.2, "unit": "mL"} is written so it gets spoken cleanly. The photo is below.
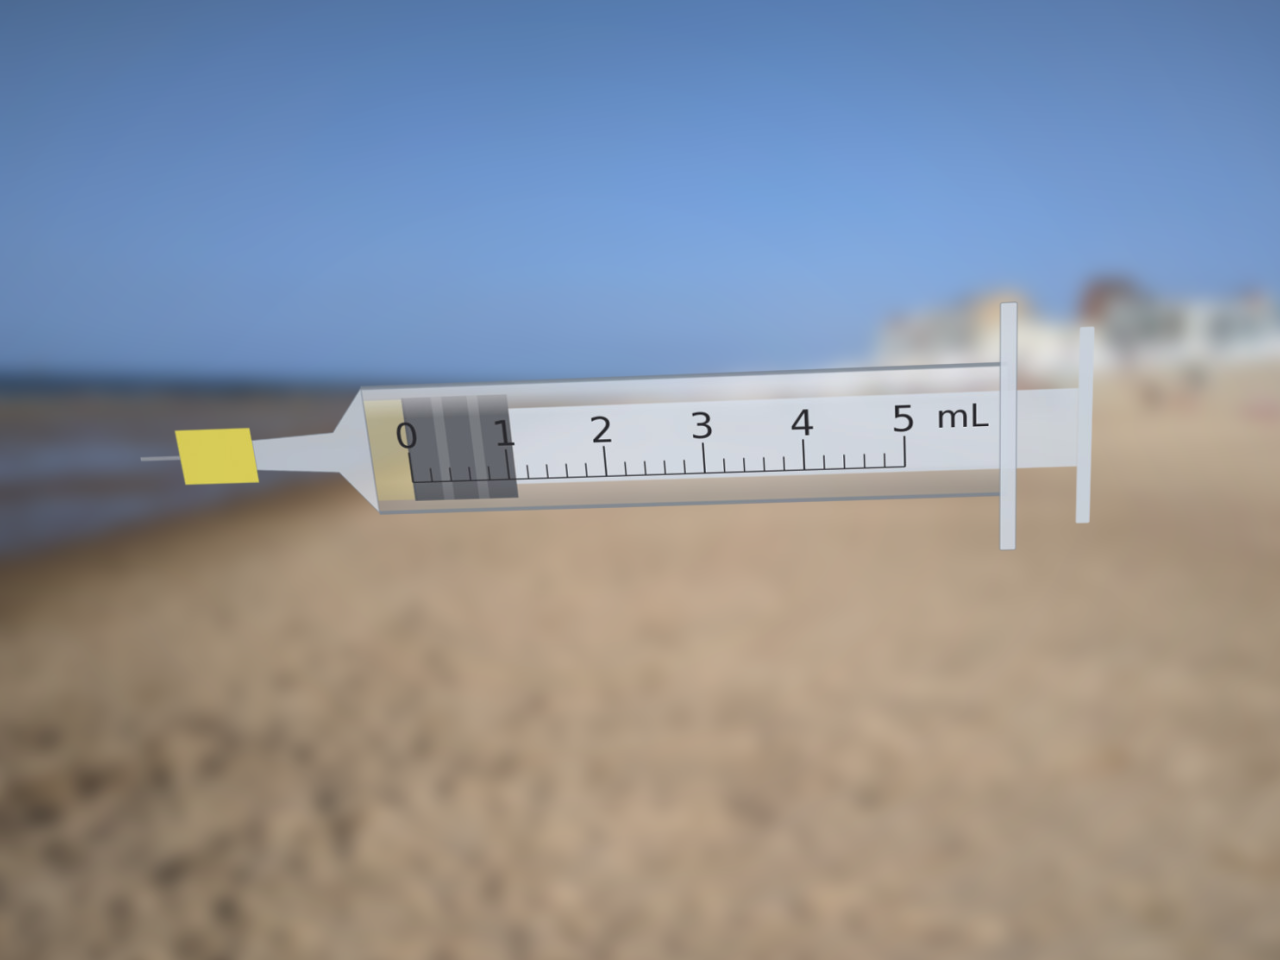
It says {"value": 0, "unit": "mL"}
